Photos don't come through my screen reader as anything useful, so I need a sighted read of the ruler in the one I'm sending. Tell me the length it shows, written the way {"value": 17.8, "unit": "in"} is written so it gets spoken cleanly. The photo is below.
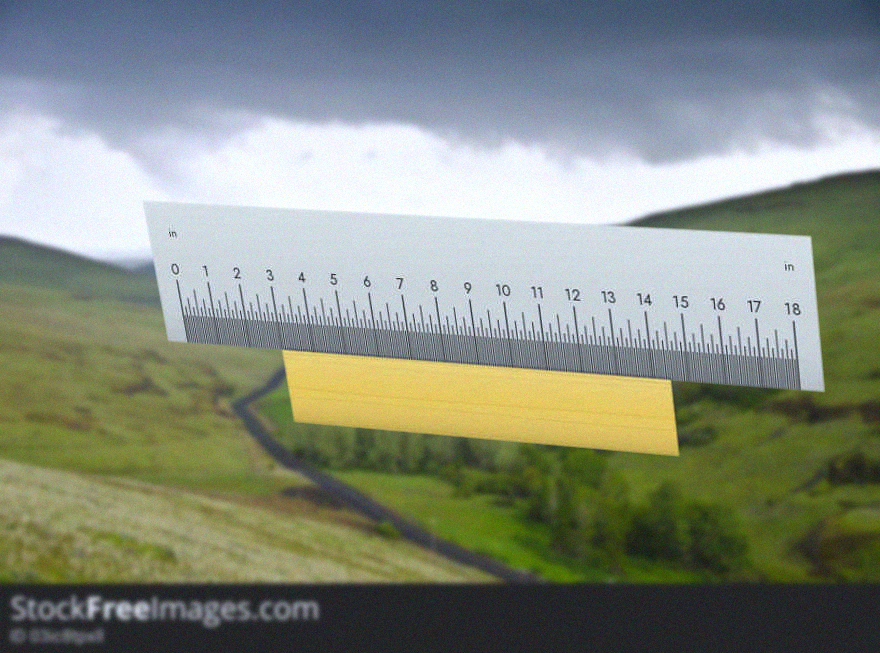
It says {"value": 11.5, "unit": "in"}
